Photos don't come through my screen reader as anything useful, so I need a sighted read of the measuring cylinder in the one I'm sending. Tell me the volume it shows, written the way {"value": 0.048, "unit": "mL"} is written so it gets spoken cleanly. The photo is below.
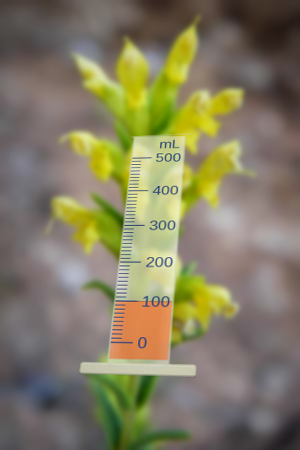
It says {"value": 100, "unit": "mL"}
